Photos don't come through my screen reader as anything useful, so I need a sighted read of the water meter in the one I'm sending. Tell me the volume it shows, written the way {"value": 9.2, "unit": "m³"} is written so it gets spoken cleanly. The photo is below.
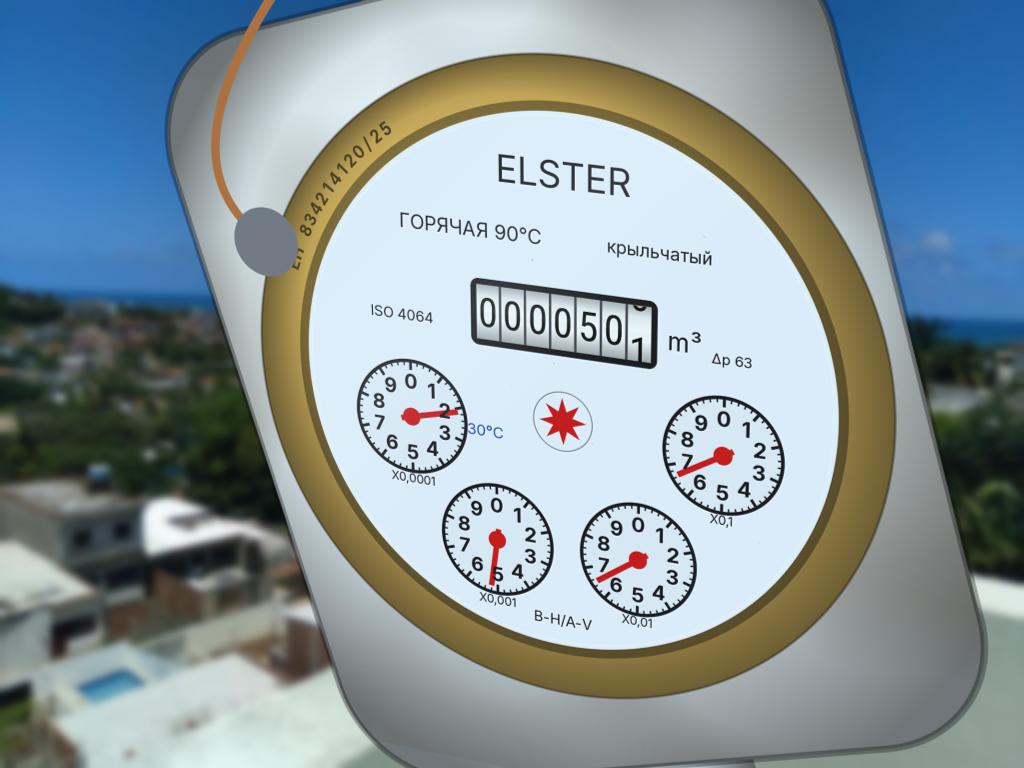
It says {"value": 500.6652, "unit": "m³"}
